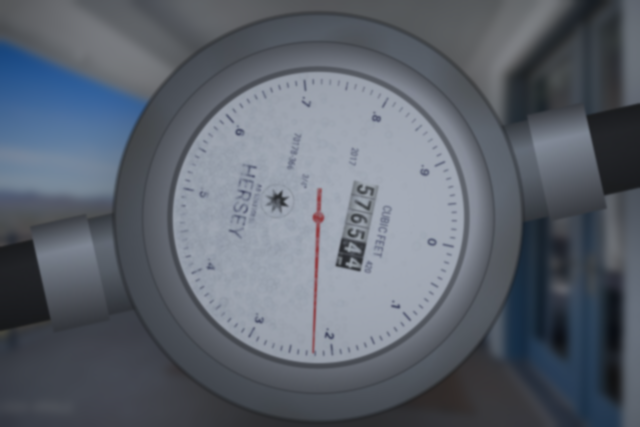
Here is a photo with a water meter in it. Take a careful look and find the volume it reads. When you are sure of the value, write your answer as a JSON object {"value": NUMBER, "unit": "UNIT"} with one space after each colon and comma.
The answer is {"value": 576544.22, "unit": "ft³"}
